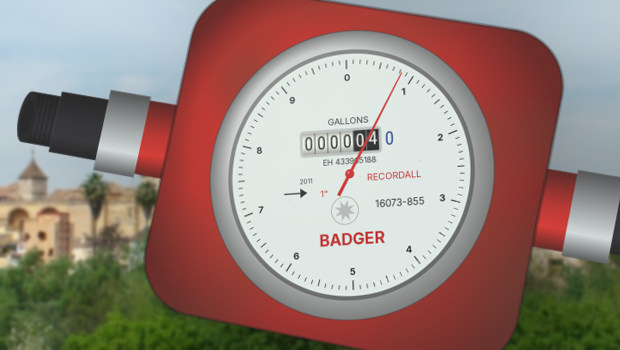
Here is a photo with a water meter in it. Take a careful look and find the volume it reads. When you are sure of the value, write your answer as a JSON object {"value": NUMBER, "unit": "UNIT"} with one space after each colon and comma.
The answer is {"value": 40.8, "unit": "gal"}
